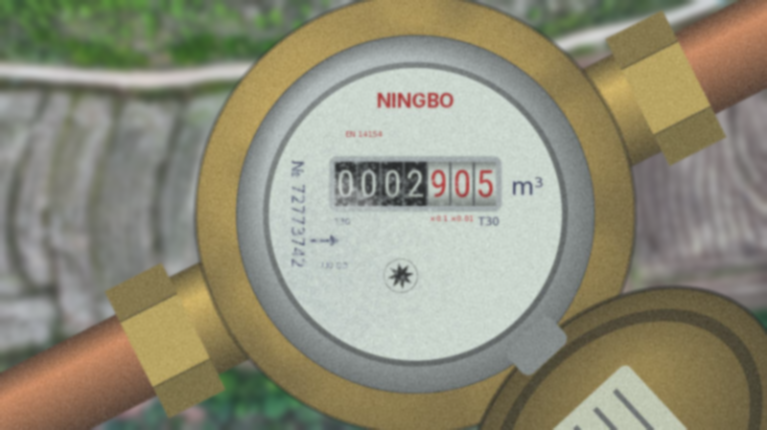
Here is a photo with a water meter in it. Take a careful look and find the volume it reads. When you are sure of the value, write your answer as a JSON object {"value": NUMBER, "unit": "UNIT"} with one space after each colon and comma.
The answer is {"value": 2.905, "unit": "m³"}
